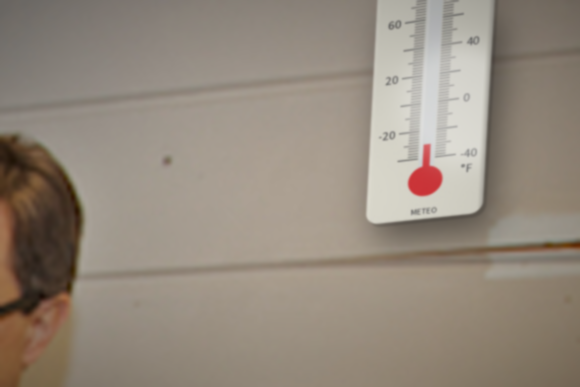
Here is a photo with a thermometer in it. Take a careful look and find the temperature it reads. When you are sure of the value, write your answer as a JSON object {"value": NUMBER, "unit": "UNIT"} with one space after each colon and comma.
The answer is {"value": -30, "unit": "°F"}
